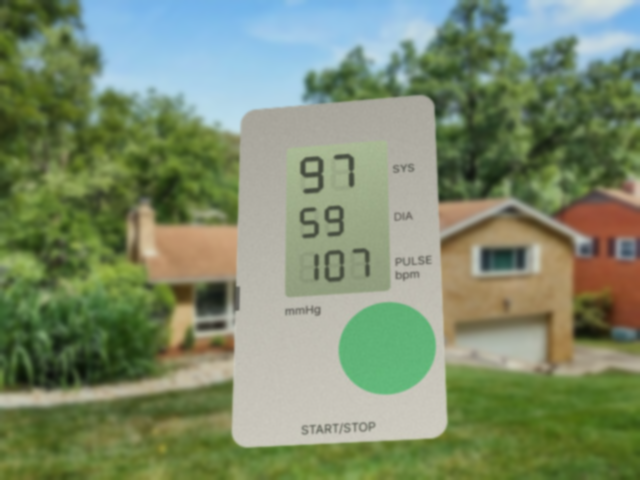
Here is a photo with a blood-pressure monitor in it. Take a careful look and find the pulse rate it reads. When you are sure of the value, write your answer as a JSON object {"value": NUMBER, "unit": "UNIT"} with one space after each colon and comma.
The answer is {"value": 107, "unit": "bpm"}
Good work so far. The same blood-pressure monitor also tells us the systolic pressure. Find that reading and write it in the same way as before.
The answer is {"value": 97, "unit": "mmHg"}
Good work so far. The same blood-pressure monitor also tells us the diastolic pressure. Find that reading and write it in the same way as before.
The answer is {"value": 59, "unit": "mmHg"}
